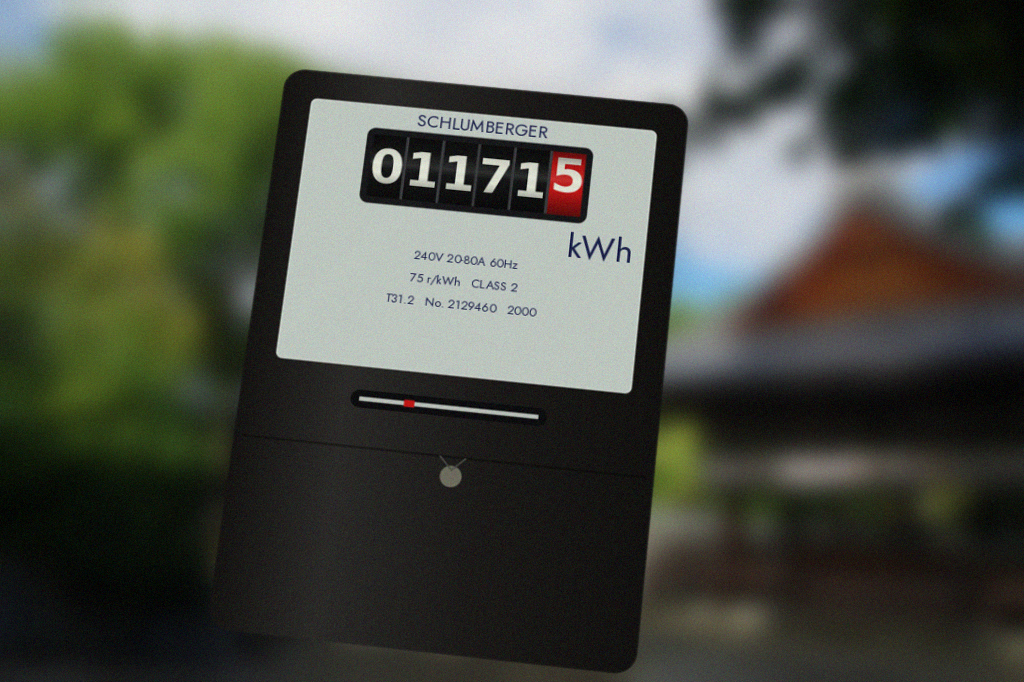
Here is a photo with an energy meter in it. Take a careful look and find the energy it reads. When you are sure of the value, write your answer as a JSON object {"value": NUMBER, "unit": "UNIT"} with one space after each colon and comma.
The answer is {"value": 1171.5, "unit": "kWh"}
